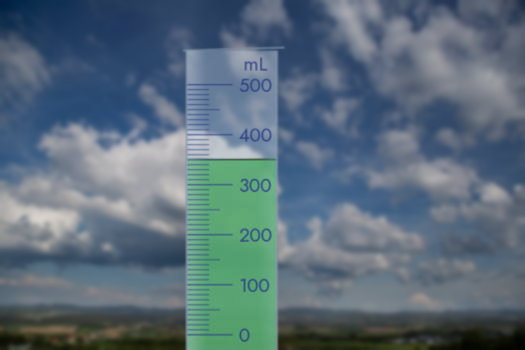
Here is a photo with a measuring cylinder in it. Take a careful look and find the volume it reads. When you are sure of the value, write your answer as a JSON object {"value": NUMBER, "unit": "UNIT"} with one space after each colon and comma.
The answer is {"value": 350, "unit": "mL"}
